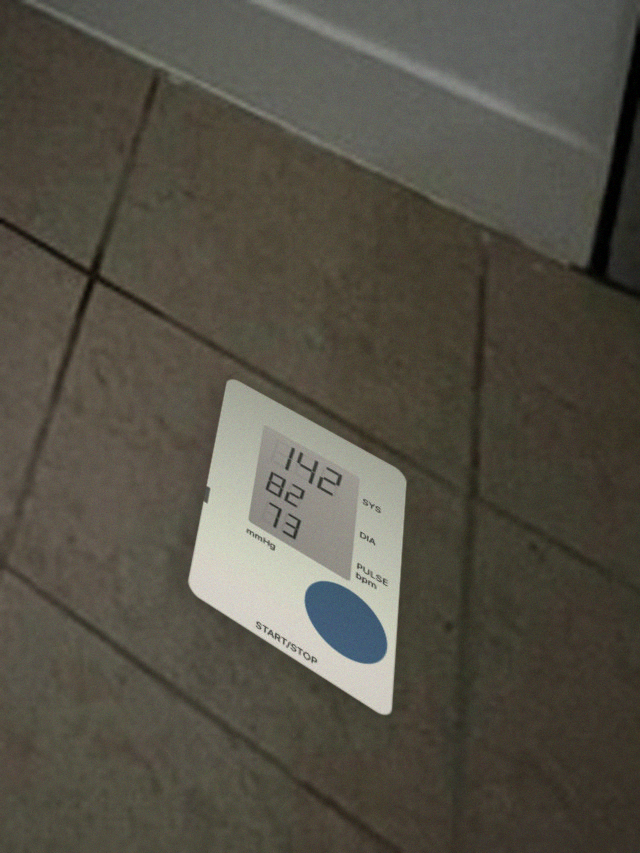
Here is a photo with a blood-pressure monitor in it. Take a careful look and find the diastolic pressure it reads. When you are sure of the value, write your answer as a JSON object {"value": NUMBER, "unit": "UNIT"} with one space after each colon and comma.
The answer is {"value": 82, "unit": "mmHg"}
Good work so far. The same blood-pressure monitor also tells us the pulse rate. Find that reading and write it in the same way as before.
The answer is {"value": 73, "unit": "bpm"}
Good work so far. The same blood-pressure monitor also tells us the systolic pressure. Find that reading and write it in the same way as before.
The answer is {"value": 142, "unit": "mmHg"}
